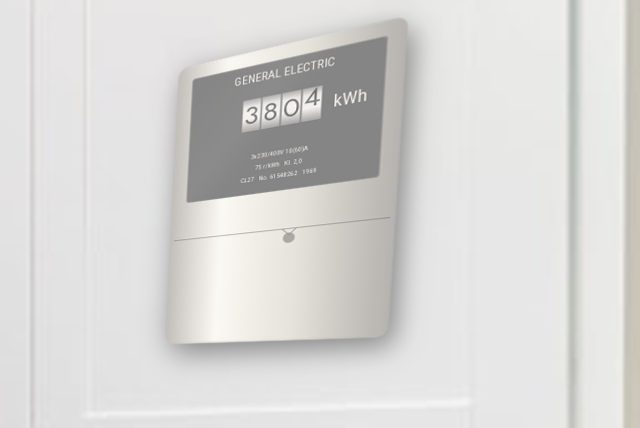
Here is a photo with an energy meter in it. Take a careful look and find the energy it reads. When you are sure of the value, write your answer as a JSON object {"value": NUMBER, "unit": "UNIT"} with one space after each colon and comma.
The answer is {"value": 3804, "unit": "kWh"}
